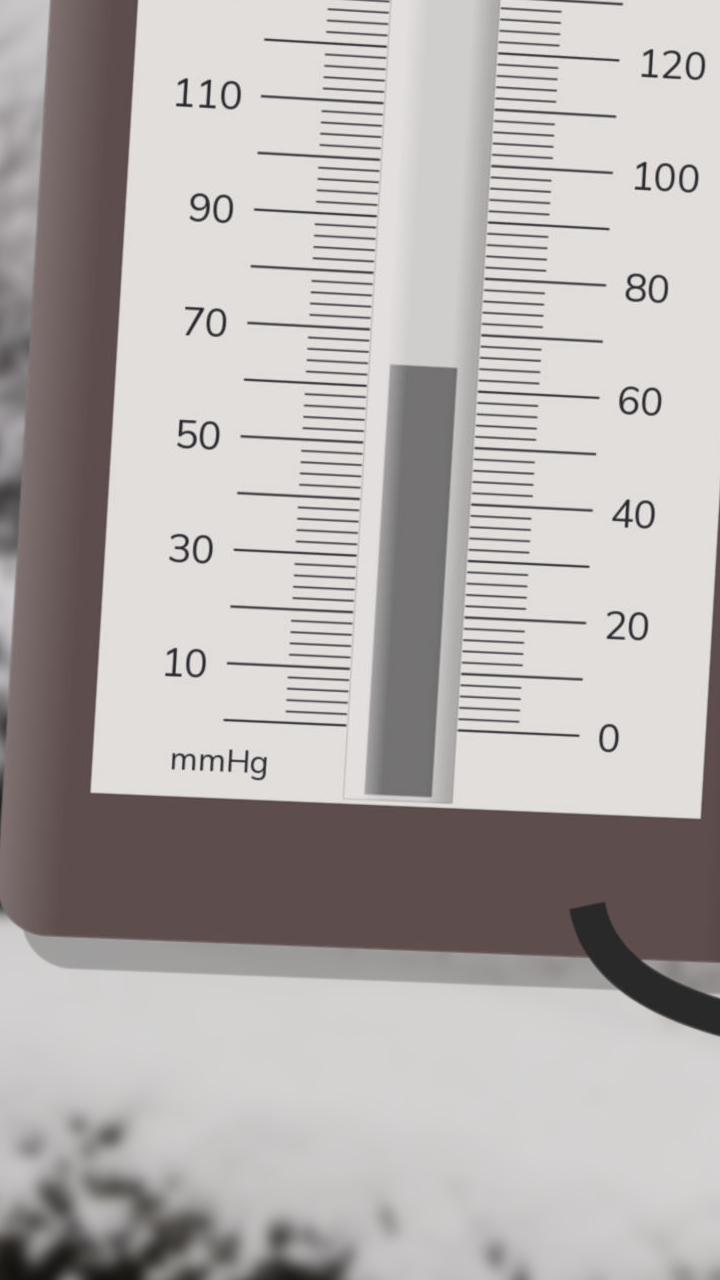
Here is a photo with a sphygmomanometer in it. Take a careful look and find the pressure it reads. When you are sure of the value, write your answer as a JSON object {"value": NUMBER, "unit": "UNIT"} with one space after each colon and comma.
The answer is {"value": 64, "unit": "mmHg"}
